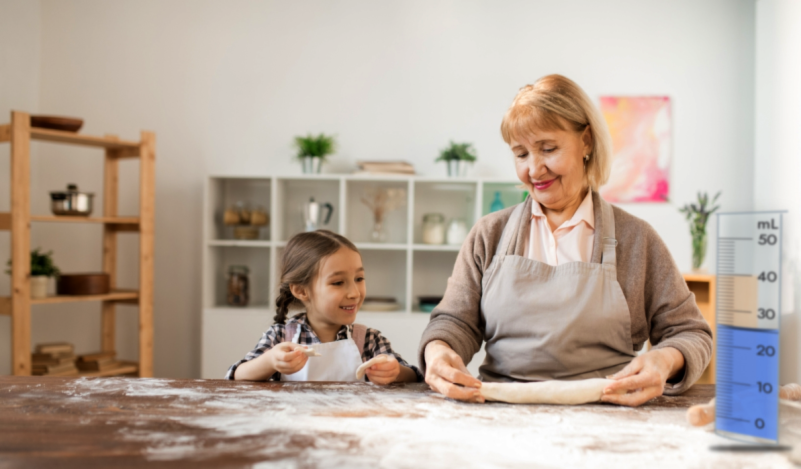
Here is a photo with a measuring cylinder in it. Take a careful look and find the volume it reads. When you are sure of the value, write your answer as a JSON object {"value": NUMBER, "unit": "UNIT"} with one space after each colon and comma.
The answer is {"value": 25, "unit": "mL"}
